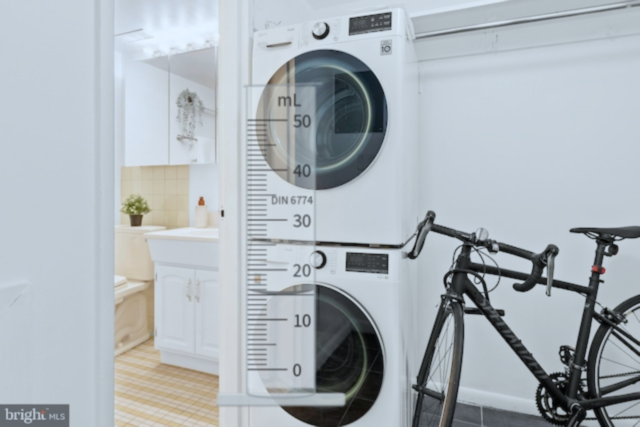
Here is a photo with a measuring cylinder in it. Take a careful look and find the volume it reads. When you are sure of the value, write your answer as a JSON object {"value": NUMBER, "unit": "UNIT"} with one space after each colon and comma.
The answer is {"value": 15, "unit": "mL"}
